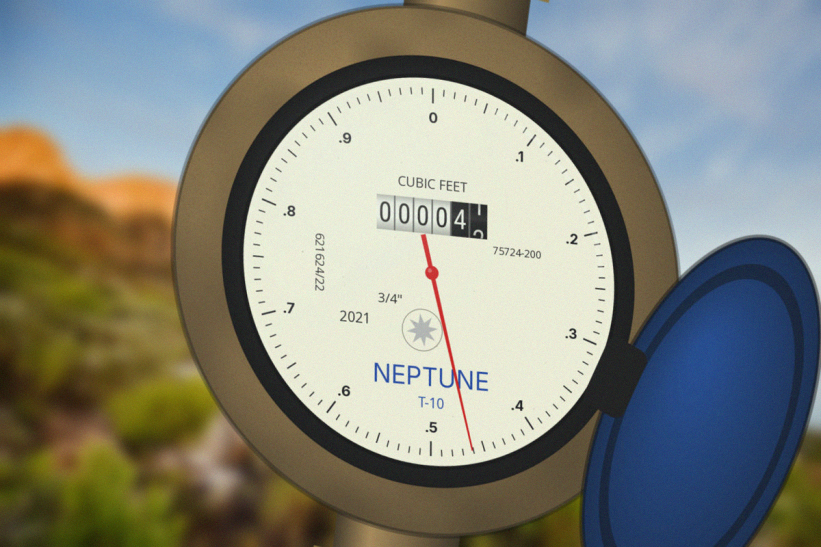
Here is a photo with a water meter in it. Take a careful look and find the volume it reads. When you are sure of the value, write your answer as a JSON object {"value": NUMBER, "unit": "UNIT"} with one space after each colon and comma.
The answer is {"value": 41.46, "unit": "ft³"}
